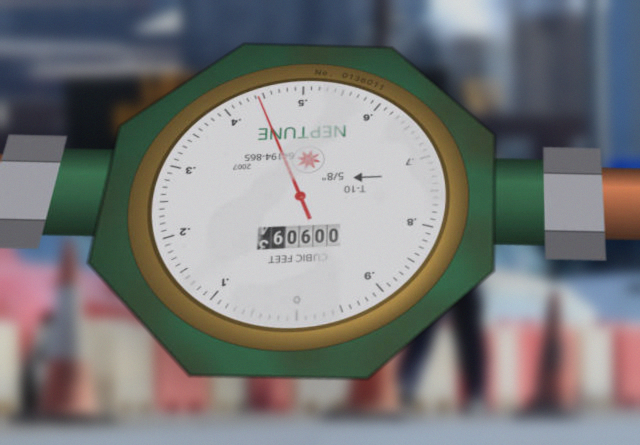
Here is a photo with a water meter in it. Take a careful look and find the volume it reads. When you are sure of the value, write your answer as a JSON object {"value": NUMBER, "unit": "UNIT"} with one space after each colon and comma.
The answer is {"value": 9093.44, "unit": "ft³"}
